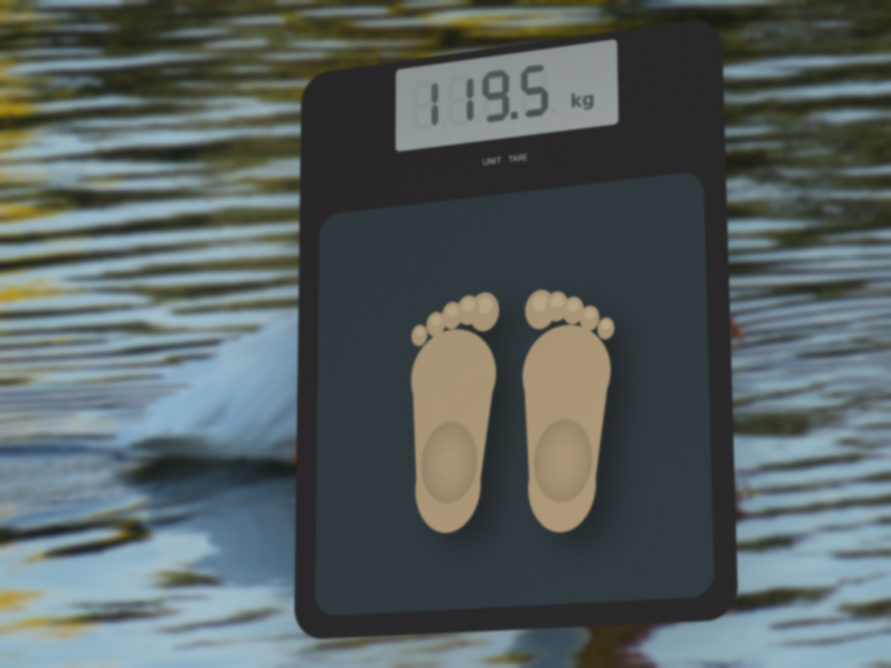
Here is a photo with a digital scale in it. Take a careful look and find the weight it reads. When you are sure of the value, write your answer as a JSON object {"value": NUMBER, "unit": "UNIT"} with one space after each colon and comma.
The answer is {"value": 119.5, "unit": "kg"}
